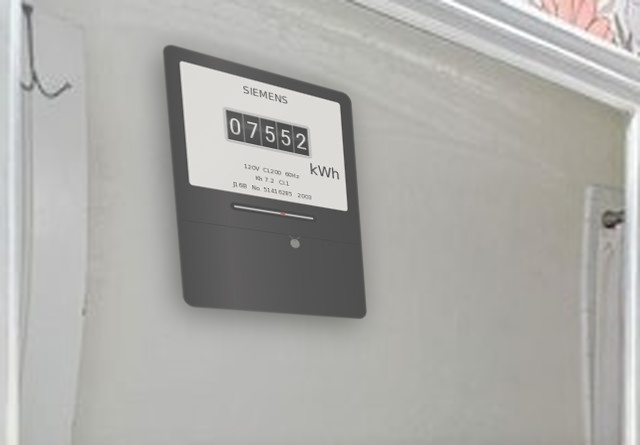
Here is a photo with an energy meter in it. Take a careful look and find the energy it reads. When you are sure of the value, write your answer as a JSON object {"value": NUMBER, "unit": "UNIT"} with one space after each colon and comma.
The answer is {"value": 7552, "unit": "kWh"}
